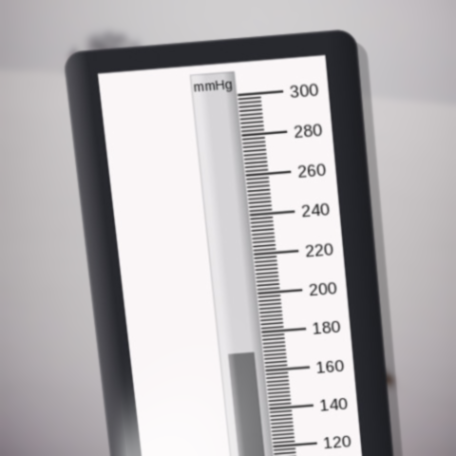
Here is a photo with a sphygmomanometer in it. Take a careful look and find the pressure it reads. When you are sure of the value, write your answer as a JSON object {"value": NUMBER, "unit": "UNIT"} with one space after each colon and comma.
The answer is {"value": 170, "unit": "mmHg"}
